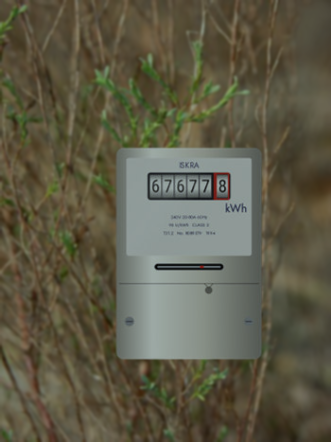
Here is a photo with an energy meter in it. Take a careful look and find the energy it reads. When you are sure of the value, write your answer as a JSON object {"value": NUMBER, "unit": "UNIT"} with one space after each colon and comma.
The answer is {"value": 67677.8, "unit": "kWh"}
